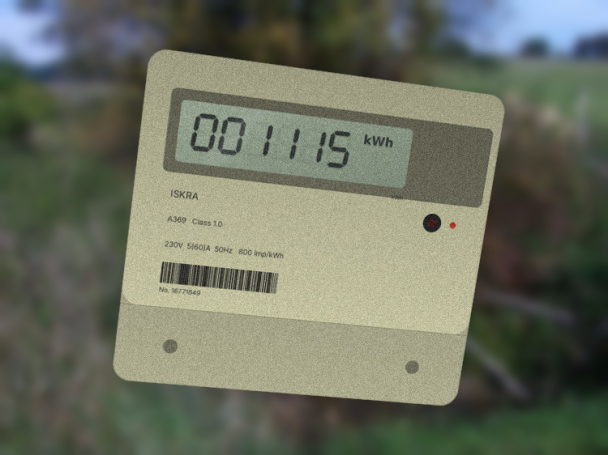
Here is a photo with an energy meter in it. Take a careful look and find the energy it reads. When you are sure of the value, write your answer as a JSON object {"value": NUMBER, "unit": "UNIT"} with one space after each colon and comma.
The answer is {"value": 1115, "unit": "kWh"}
